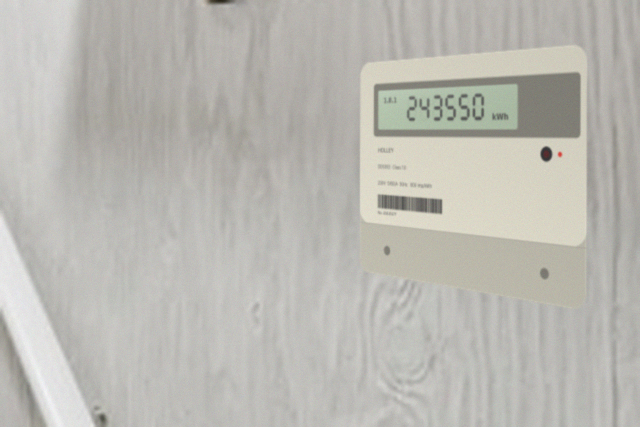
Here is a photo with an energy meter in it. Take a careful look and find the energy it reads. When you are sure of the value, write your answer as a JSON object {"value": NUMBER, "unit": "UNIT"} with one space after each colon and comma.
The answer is {"value": 243550, "unit": "kWh"}
